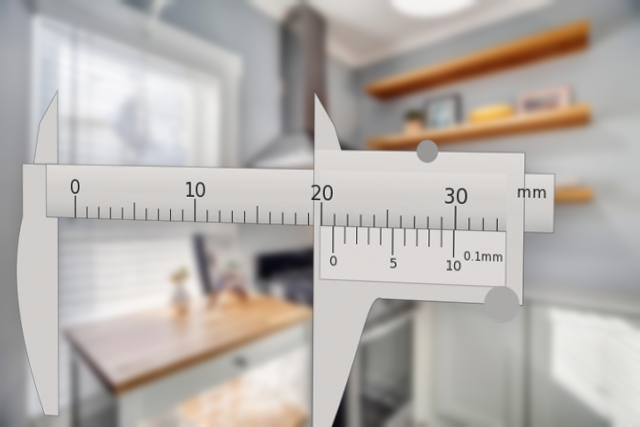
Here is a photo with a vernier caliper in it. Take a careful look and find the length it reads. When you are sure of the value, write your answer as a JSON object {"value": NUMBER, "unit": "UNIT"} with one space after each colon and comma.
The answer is {"value": 20.9, "unit": "mm"}
